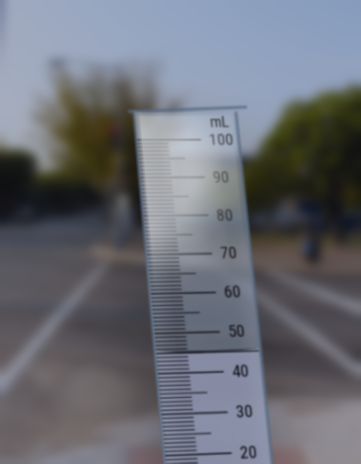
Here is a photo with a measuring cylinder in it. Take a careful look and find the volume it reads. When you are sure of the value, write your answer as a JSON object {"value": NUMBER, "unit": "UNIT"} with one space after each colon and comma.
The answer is {"value": 45, "unit": "mL"}
